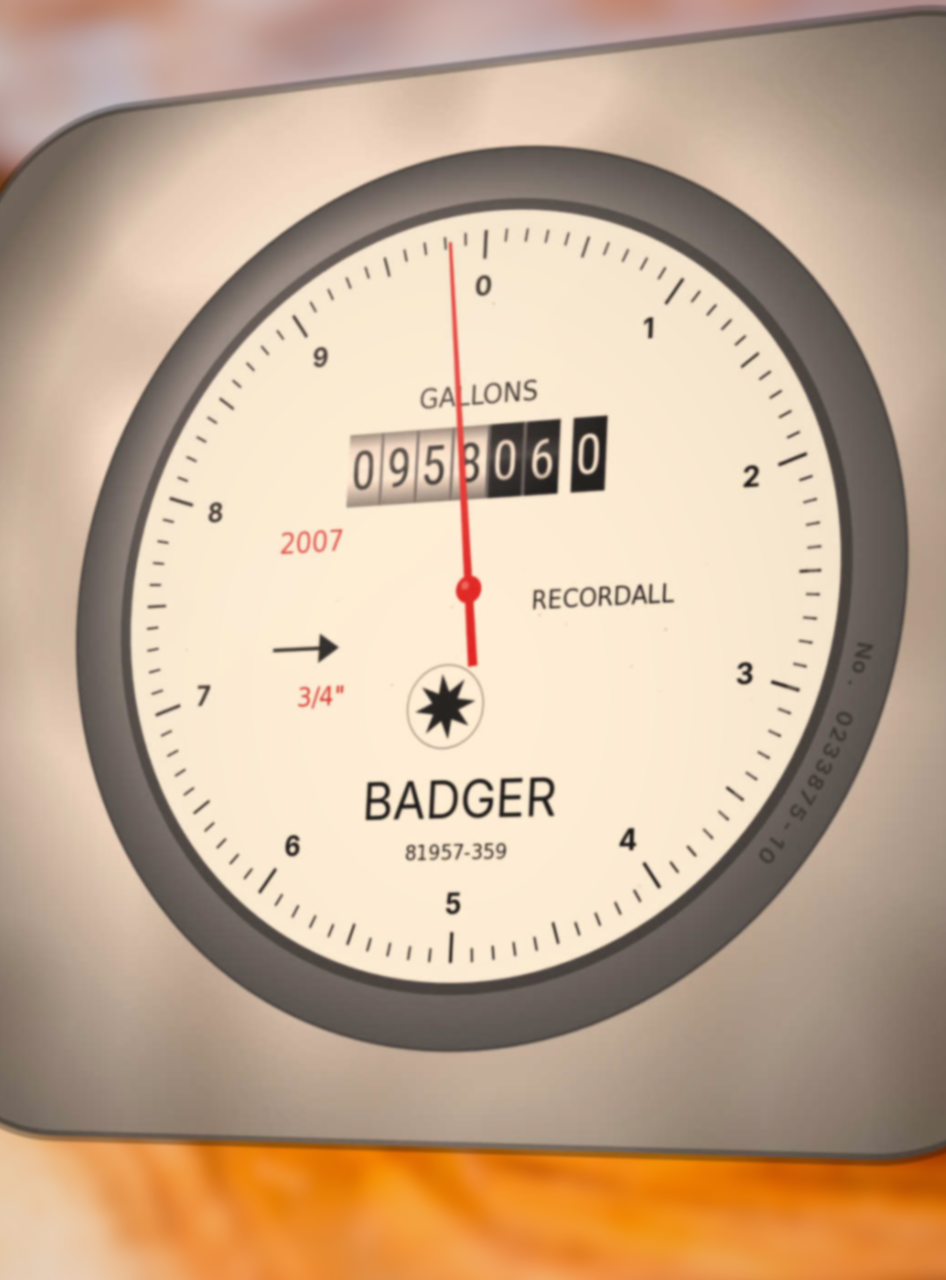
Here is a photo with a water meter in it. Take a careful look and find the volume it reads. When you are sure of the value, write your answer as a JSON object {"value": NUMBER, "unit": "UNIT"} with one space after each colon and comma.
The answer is {"value": 958059.8, "unit": "gal"}
